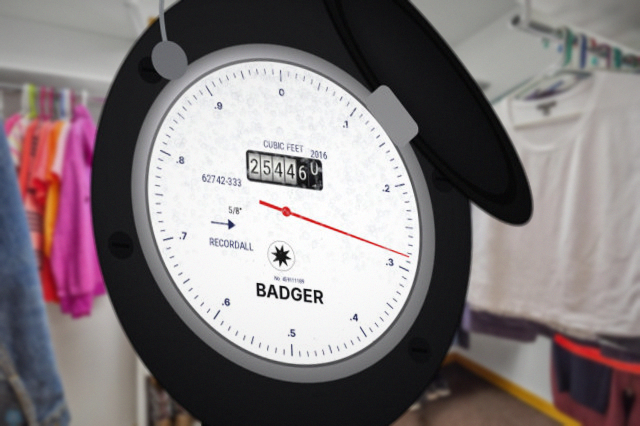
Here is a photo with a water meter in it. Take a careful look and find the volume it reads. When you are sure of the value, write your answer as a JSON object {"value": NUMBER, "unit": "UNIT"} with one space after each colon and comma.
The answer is {"value": 254460.28, "unit": "ft³"}
